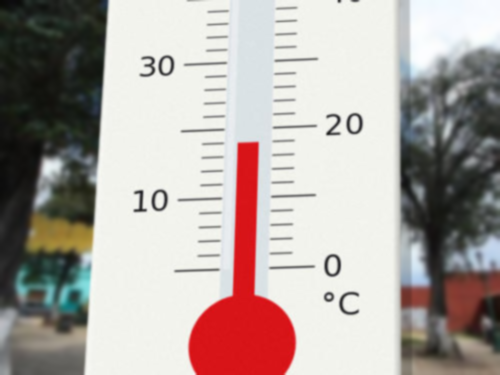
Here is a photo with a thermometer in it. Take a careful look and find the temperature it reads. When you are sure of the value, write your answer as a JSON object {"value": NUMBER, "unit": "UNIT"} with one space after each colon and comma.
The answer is {"value": 18, "unit": "°C"}
